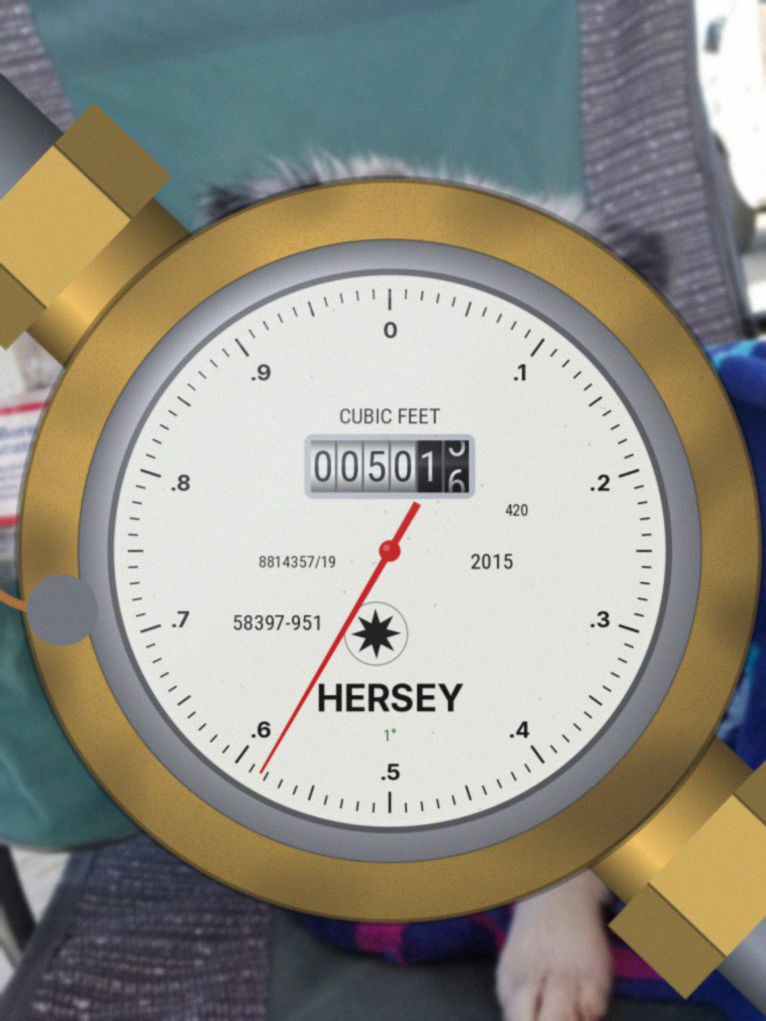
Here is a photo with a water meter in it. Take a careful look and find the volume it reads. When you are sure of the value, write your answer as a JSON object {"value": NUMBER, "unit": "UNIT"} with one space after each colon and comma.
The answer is {"value": 5015.58, "unit": "ft³"}
